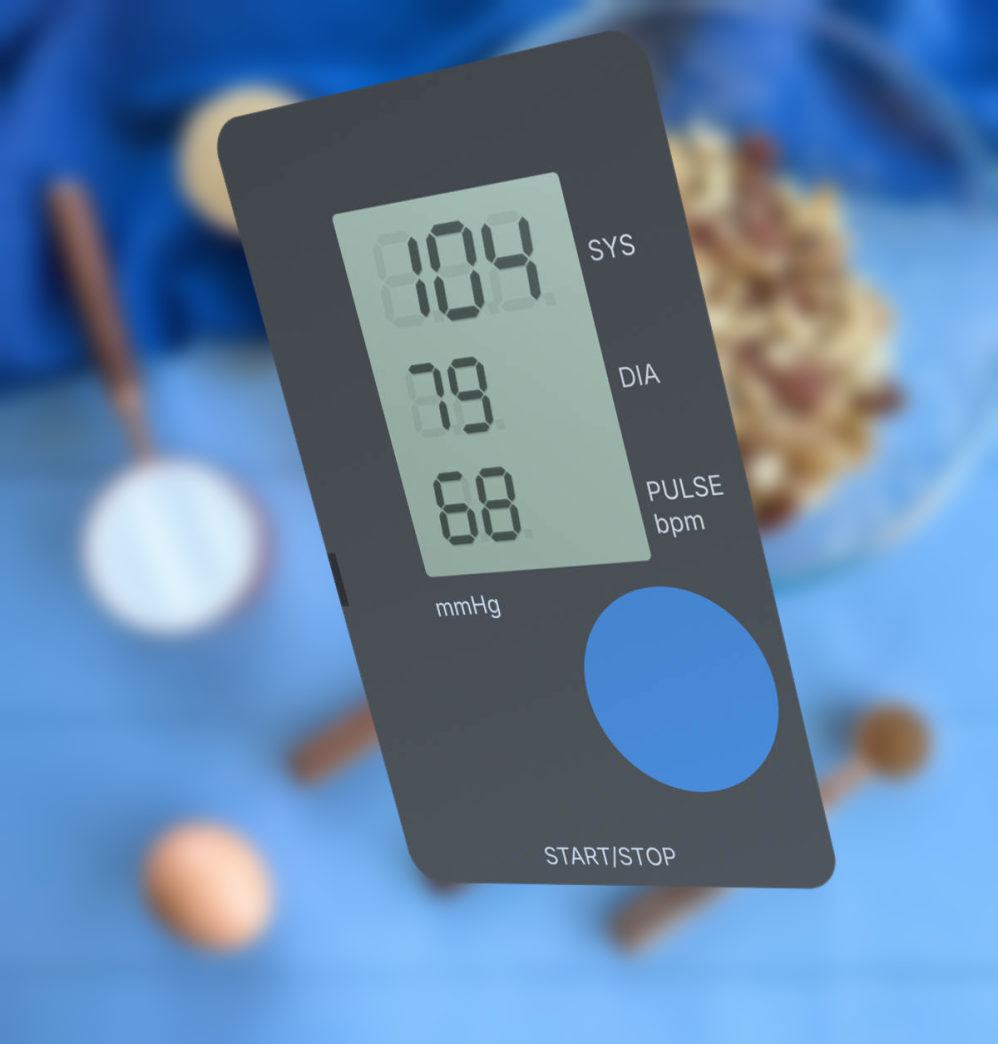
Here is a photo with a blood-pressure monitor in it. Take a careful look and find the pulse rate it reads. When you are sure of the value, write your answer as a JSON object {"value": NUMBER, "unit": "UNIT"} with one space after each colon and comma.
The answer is {"value": 68, "unit": "bpm"}
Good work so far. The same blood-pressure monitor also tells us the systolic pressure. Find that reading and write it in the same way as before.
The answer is {"value": 104, "unit": "mmHg"}
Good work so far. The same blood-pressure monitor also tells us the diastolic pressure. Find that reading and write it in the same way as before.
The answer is {"value": 79, "unit": "mmHg"}
